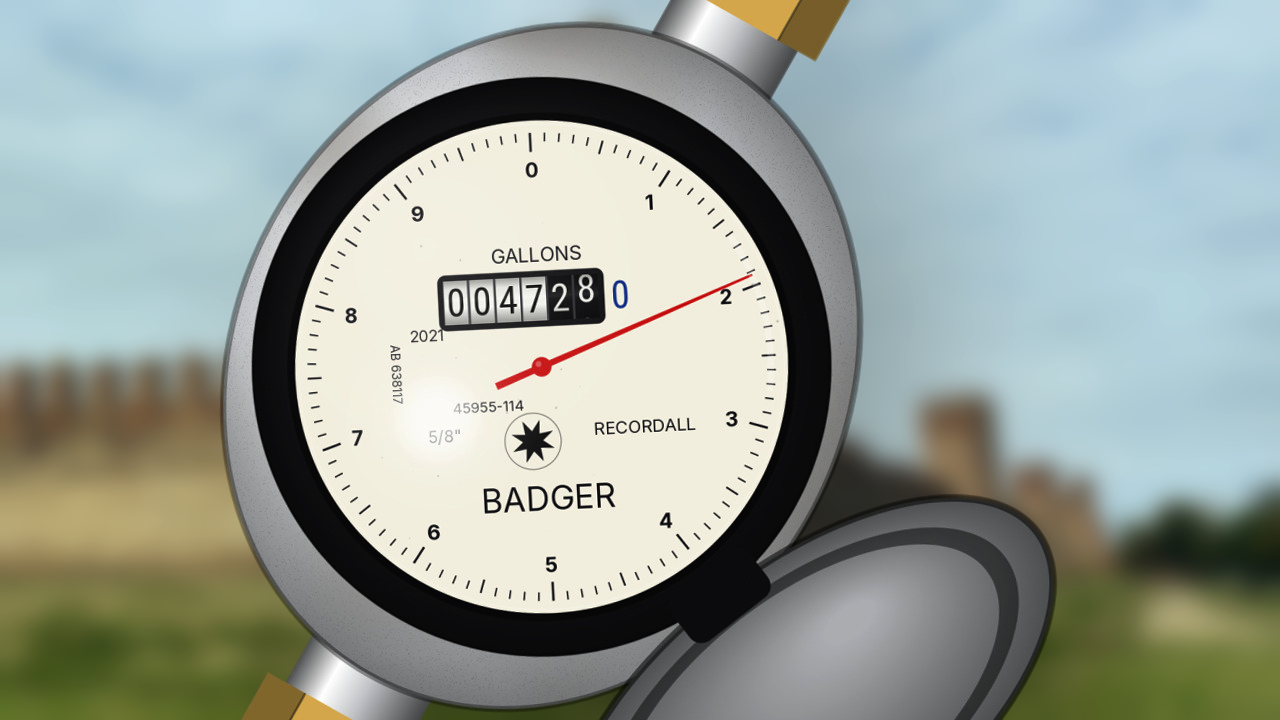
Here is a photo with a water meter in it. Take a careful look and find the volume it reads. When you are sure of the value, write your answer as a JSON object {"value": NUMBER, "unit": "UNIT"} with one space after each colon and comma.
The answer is {"value": 47281.9, "unit": "gal"}
